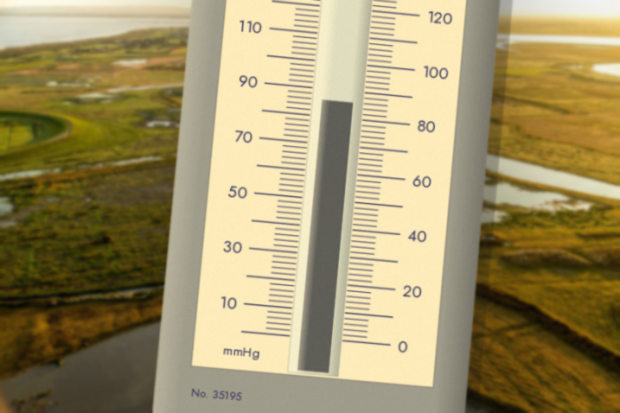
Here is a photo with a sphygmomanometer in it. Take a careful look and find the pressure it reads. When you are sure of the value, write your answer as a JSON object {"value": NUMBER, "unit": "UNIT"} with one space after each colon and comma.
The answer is {"value": 86, "unit": "mmHg"}
